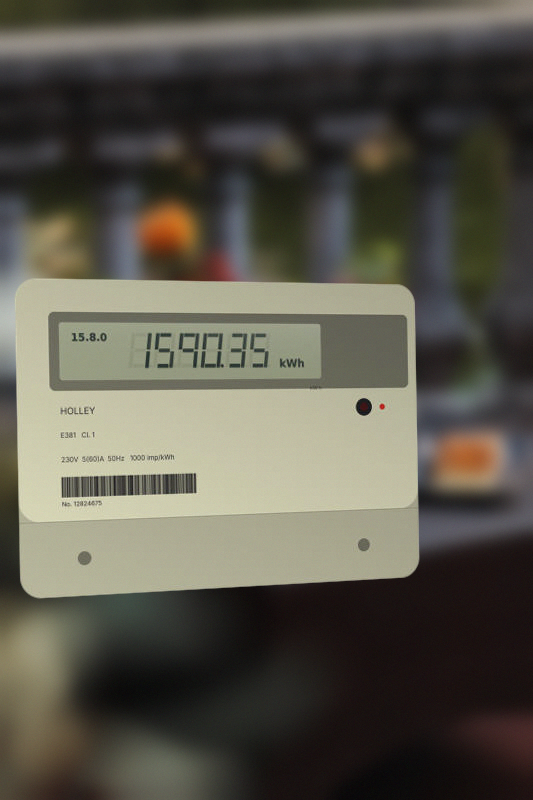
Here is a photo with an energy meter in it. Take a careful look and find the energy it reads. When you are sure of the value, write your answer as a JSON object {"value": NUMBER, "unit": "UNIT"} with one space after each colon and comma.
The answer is {"value": 1590.35, "unit": "kWh"}
